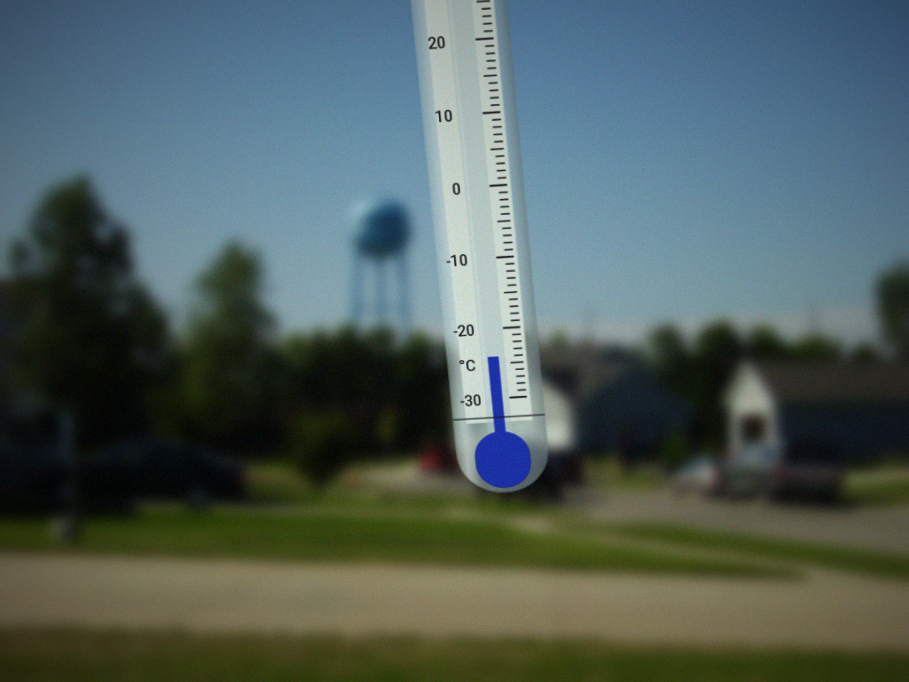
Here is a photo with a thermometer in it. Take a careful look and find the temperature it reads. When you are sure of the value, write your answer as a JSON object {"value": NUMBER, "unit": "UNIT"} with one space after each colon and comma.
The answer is {"value": -24, "unit": "°C"}
